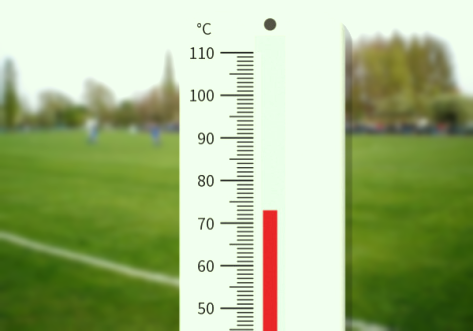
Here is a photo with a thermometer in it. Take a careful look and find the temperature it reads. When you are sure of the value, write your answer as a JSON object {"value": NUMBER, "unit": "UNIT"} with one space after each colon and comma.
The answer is {"value": 73, "unit": "°C"}
